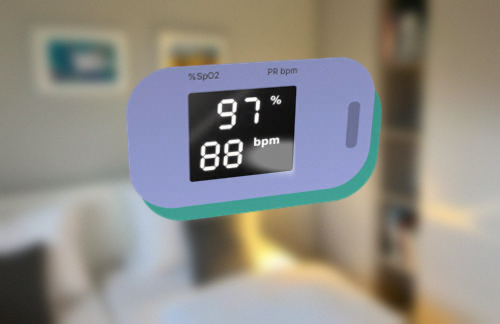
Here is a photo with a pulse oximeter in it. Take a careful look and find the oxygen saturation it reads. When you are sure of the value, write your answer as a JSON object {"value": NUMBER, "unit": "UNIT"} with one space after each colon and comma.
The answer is {"value": 97, "unit": "%"}
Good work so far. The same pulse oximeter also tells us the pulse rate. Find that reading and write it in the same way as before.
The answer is {"value": 88, "unit": "bpm"}
